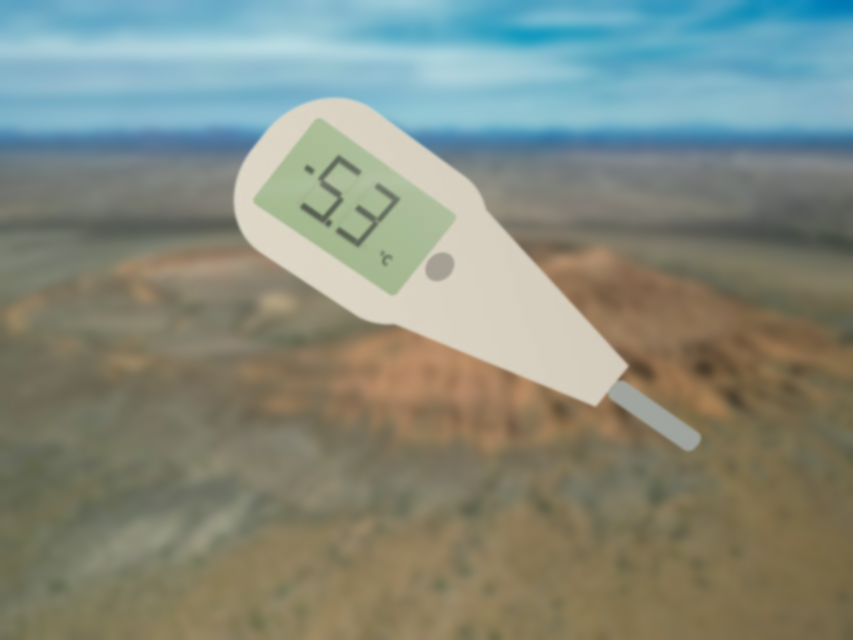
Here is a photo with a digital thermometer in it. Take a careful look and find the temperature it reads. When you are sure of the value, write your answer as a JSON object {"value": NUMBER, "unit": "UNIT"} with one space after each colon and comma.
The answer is {"value": -5.3, "unit": "°C"}
